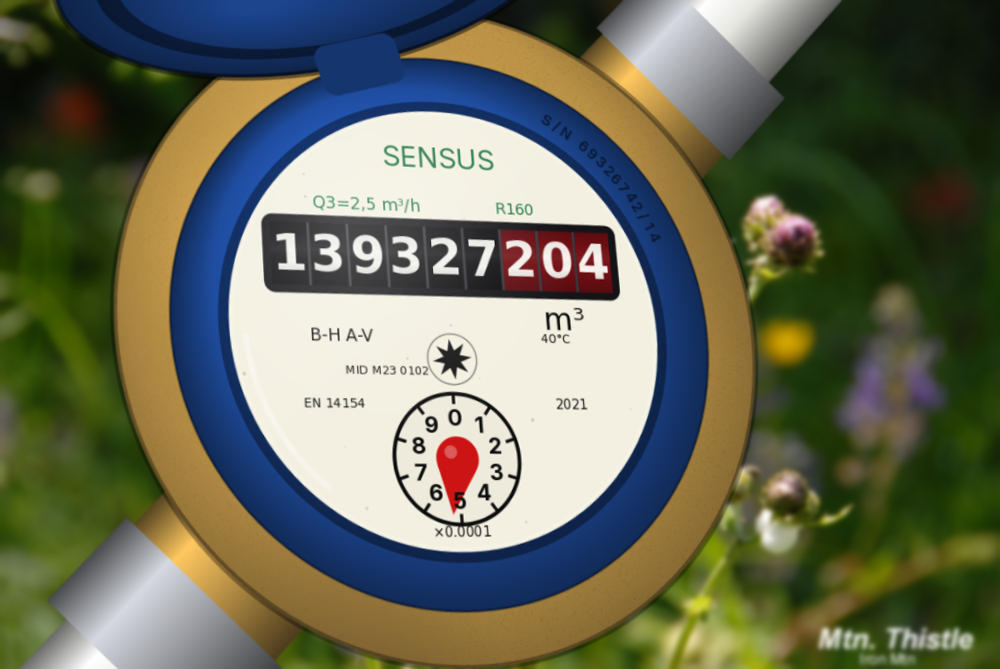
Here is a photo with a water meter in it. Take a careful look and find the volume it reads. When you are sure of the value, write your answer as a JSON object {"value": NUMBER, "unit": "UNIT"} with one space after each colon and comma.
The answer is {"value": 139327.2045, "unit": "m³"}
